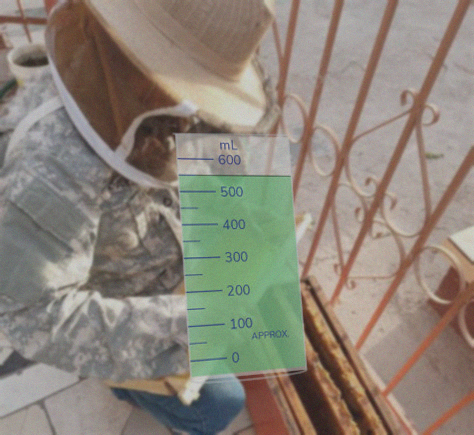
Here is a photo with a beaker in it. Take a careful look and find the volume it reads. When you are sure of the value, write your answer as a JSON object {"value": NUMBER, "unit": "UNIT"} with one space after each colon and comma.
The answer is {"value": 550, "unit": "mL"}
